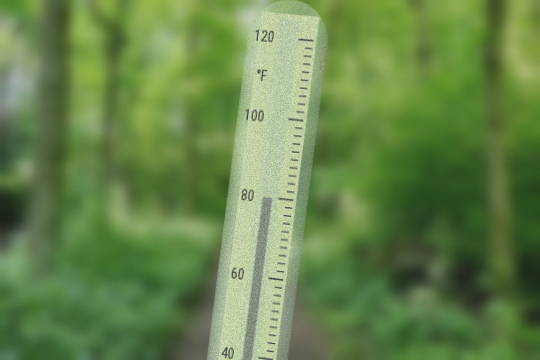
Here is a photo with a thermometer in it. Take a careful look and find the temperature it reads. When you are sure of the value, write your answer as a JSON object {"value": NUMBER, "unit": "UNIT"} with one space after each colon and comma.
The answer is {"value": 80, "unit": "°F"}
